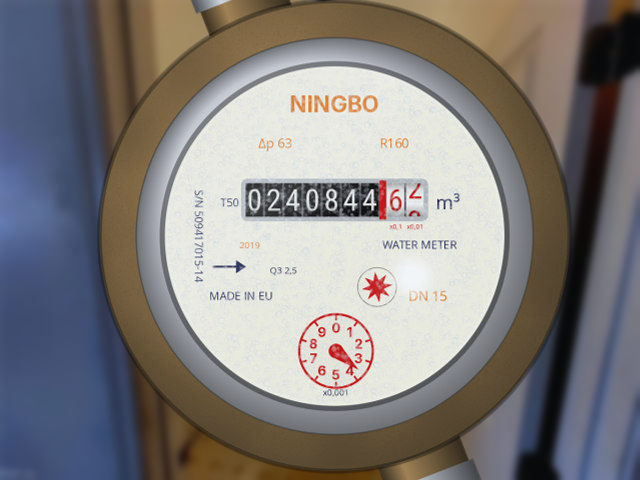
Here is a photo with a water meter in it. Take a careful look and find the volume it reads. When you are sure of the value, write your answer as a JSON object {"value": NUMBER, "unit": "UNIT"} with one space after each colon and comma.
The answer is {"value": 240844.623, "unit": "m³"}
